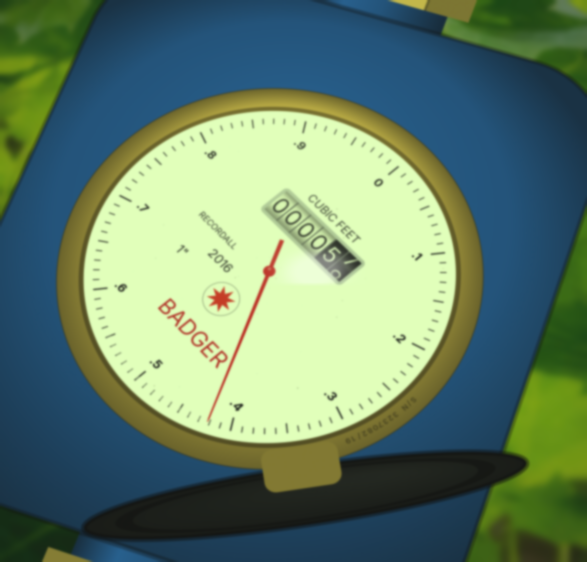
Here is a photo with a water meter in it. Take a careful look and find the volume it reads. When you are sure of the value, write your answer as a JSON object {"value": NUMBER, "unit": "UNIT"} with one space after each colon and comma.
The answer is {"value": 57.42, "unit": "ft³"}
